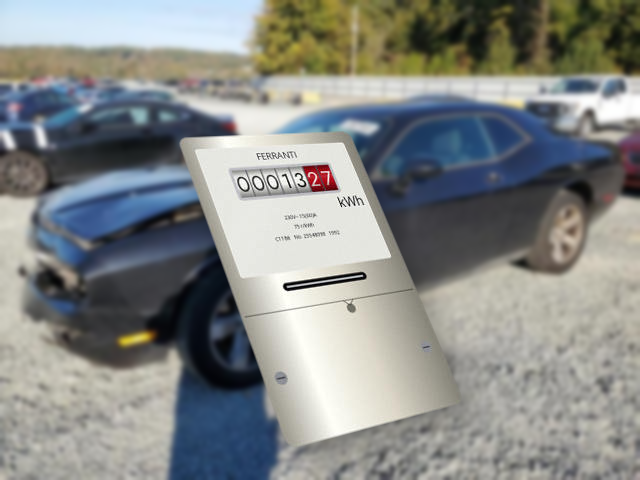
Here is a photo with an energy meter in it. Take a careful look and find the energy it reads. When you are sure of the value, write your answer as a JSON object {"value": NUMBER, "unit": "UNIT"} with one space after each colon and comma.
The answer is {"value": 13.27, "unit": "kWh"}
